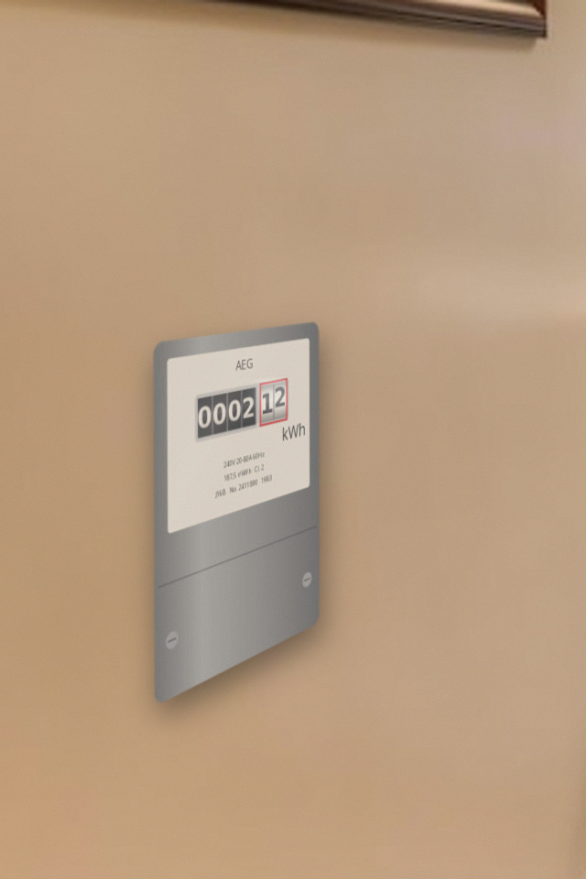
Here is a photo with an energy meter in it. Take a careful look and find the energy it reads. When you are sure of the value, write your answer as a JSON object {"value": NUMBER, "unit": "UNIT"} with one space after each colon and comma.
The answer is {"value": 2.12, "unit": "kWh"}
